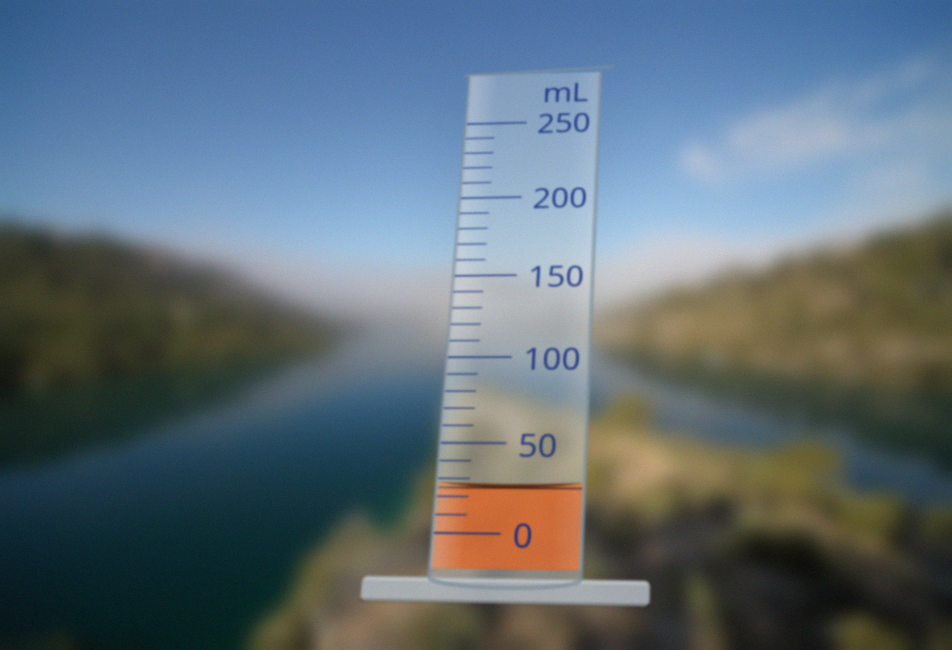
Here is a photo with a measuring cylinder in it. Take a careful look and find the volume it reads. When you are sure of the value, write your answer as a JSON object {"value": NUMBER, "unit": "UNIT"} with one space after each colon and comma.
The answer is {"value": 25, "unit": "mL"}
